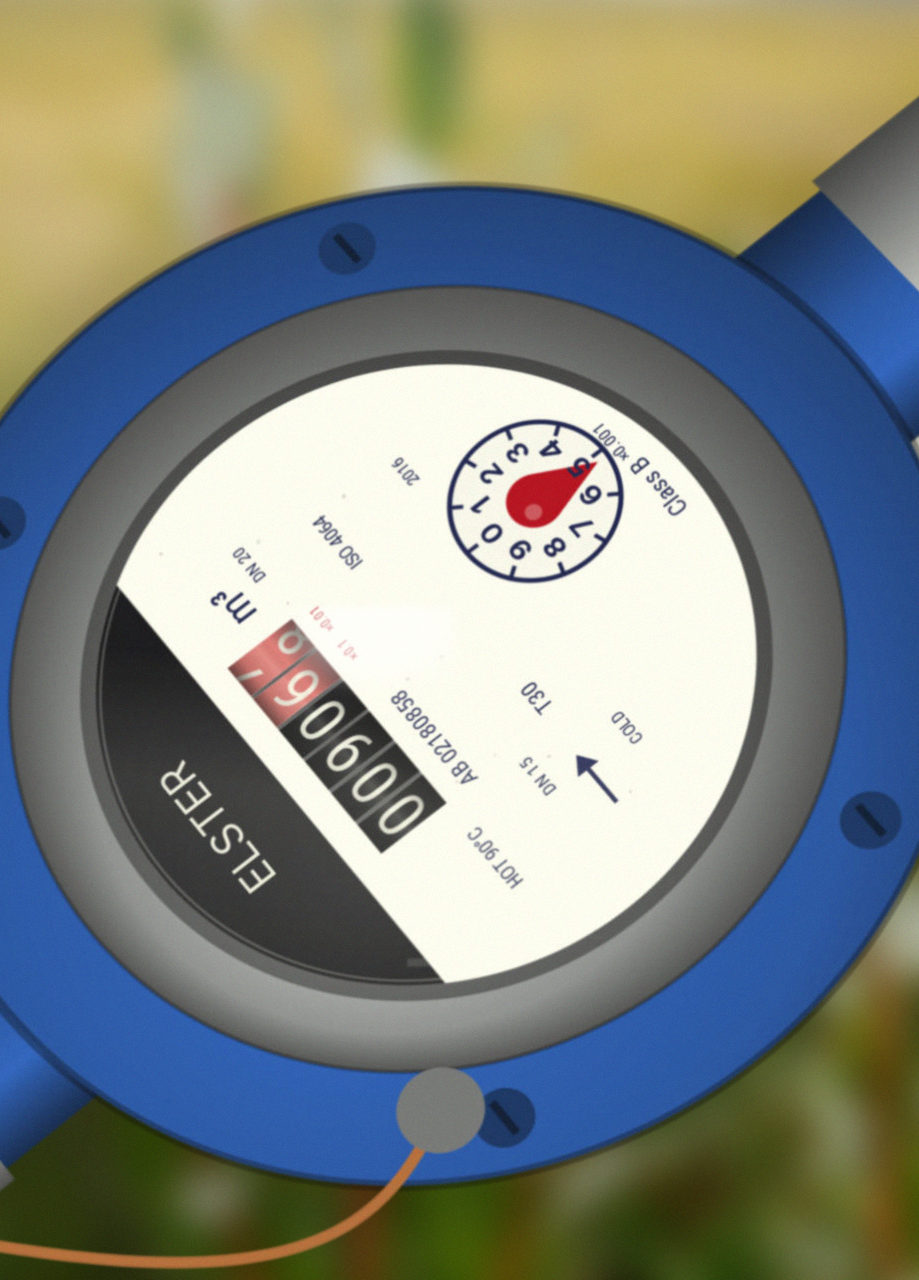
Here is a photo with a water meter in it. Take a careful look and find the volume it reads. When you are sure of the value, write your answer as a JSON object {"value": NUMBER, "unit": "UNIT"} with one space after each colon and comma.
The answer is {"value": 90.675, "unit": "m³"}
